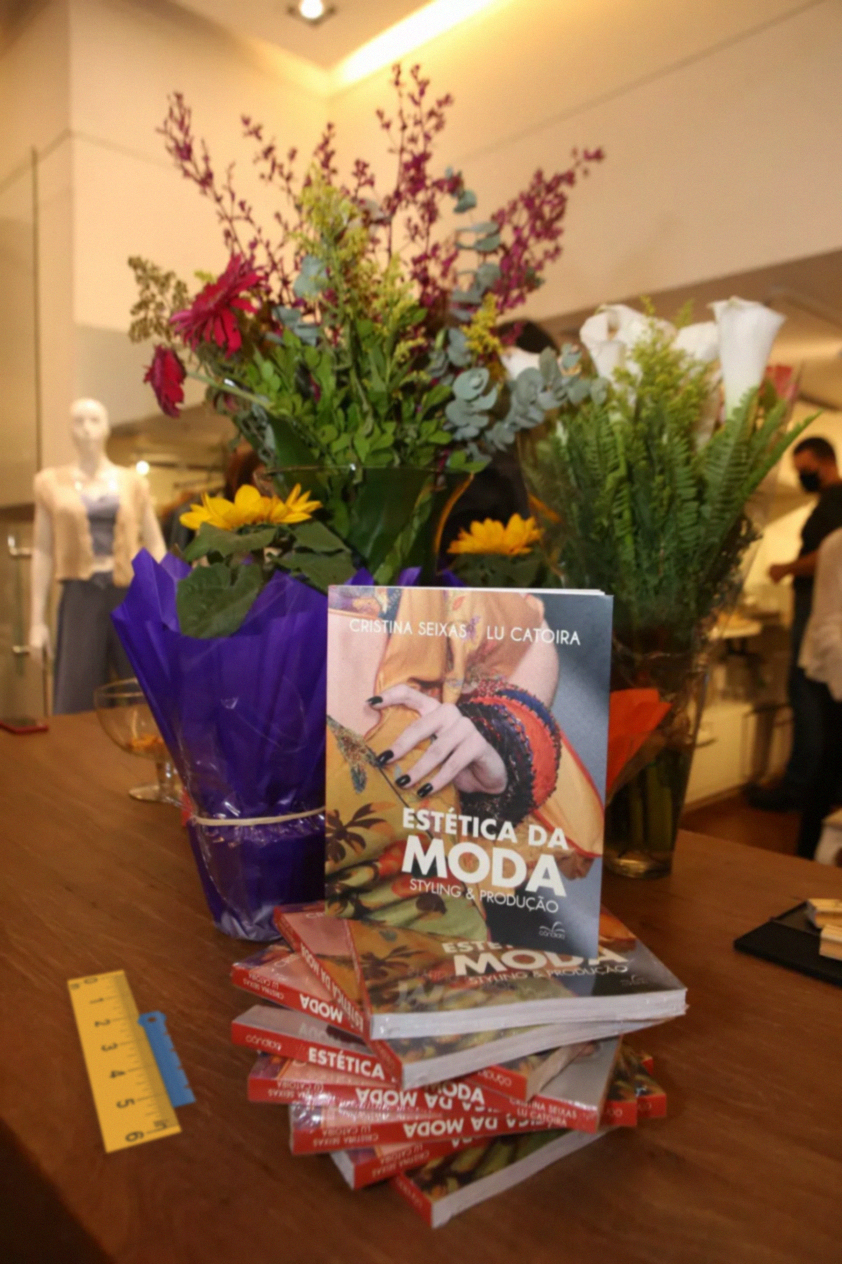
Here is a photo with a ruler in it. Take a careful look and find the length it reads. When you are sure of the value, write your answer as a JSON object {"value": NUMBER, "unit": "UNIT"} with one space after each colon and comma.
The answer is {"value": 3.5, "unit": "in"}
